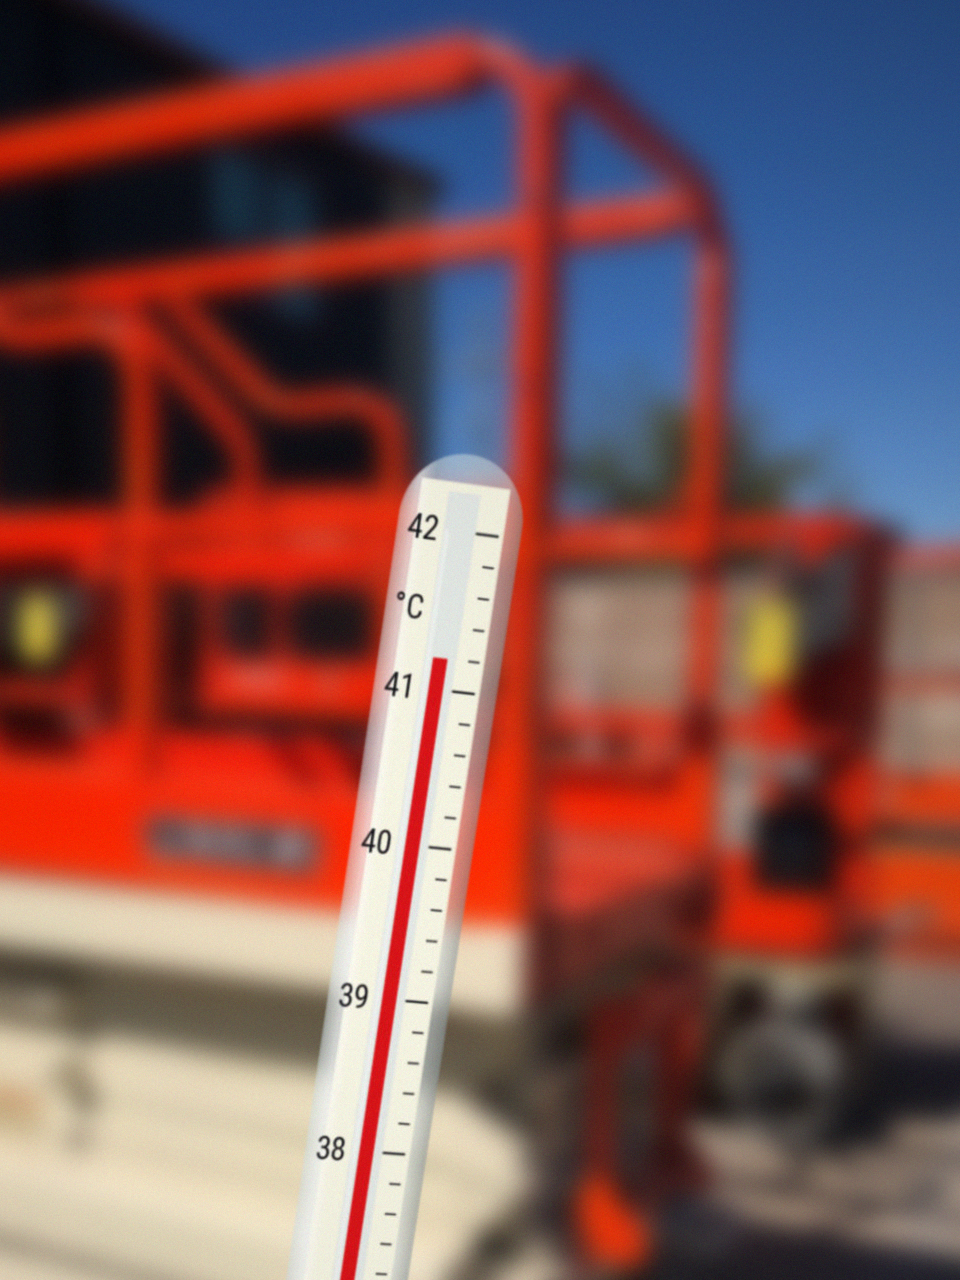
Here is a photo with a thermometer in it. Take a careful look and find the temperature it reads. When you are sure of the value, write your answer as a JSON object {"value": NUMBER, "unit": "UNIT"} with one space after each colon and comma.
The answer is {"value": 41.2, "unit": "°C"}
